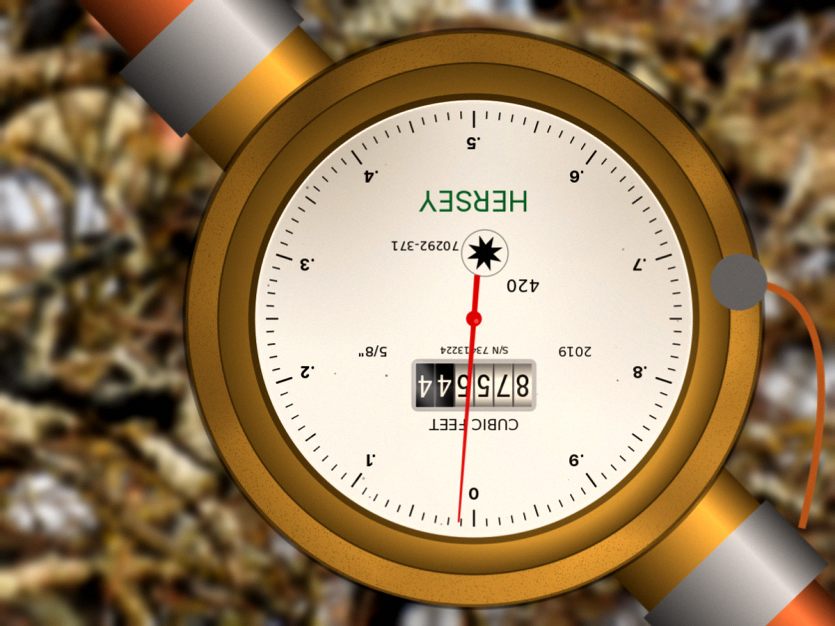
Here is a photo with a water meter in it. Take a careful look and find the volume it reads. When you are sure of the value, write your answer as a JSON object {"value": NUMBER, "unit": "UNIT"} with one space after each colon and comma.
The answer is {"value": 875544.01, "unit": "ft³"}
